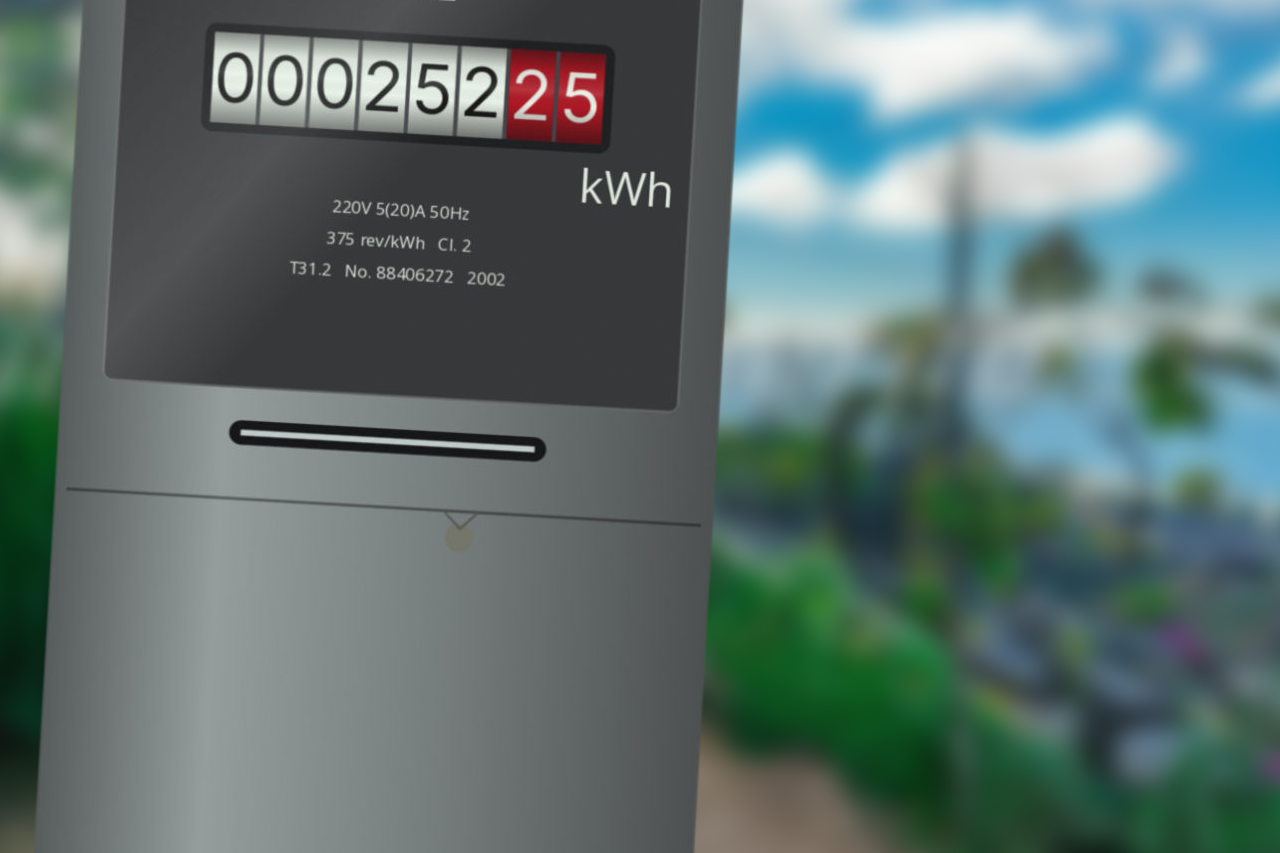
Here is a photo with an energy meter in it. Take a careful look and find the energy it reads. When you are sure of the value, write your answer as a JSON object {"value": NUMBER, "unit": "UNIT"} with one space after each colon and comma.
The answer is {"value": 252.25, "unit": "kWh"}
